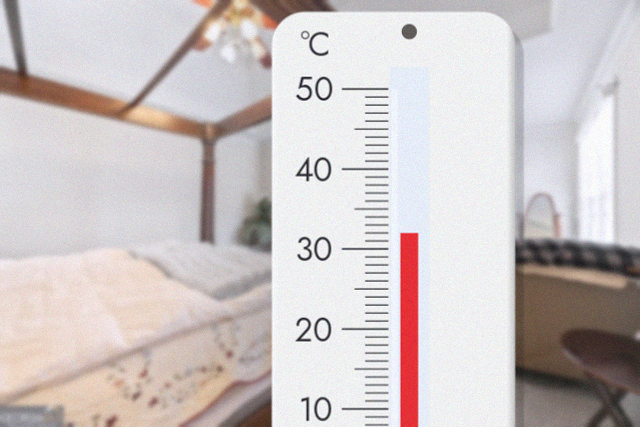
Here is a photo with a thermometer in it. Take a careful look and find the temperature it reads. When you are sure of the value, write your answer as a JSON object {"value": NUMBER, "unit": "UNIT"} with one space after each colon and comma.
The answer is {"value": 32, "unit": "°C"}
